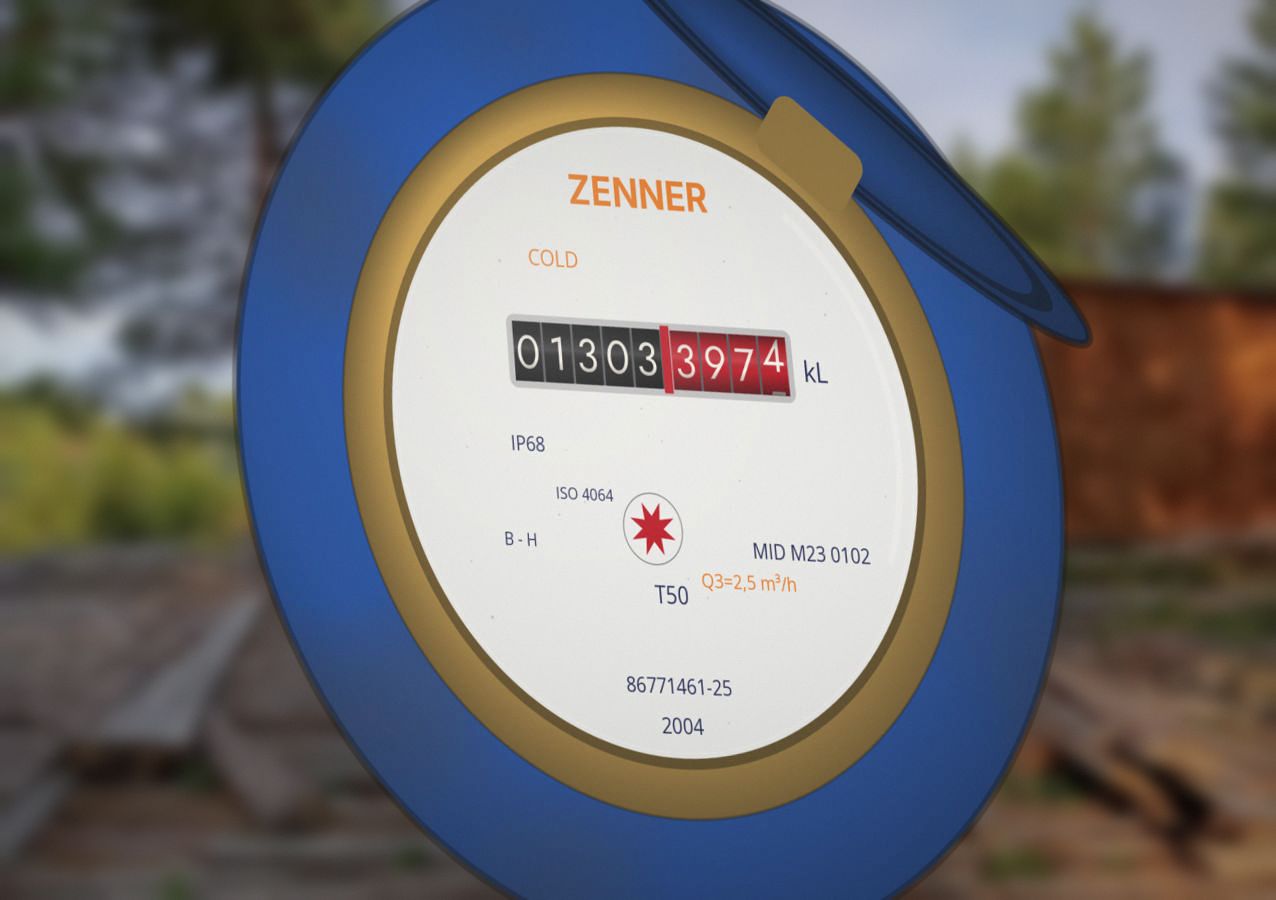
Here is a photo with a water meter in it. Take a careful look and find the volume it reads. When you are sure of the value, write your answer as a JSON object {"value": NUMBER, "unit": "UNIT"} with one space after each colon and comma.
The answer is {"value": 1303.3974, "unit": "kL"}
